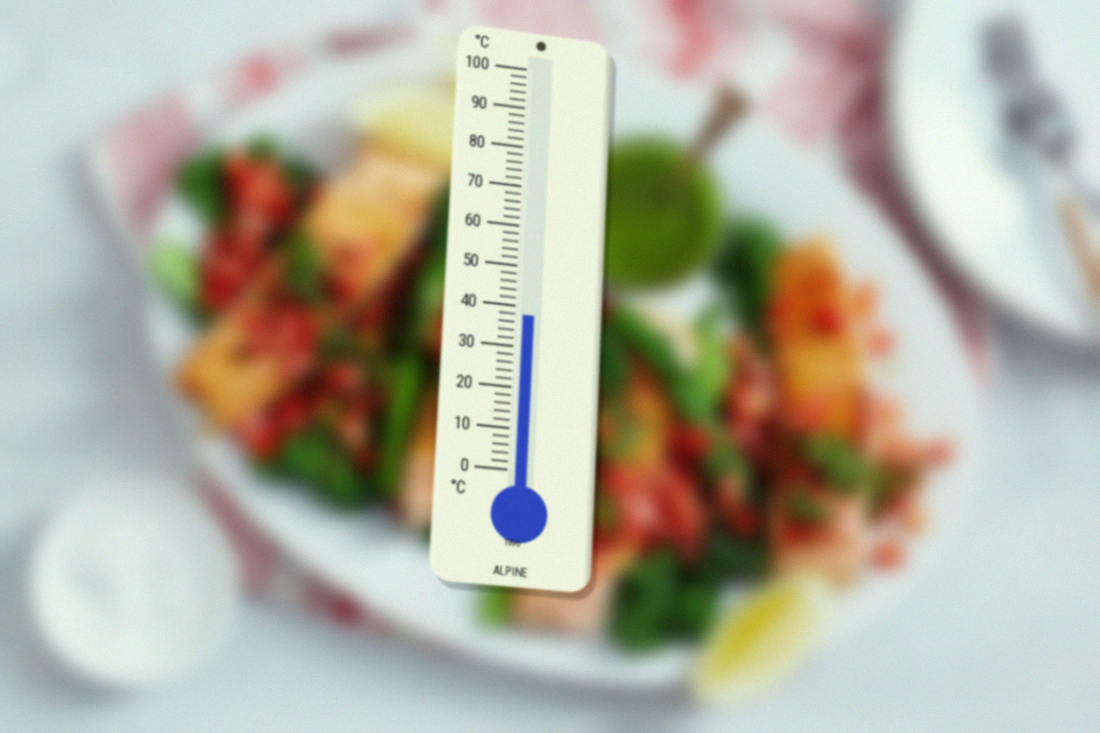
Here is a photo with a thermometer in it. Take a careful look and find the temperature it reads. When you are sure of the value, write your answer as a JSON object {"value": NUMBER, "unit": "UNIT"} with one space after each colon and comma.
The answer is {"value": 38, "unit": "°C"}
